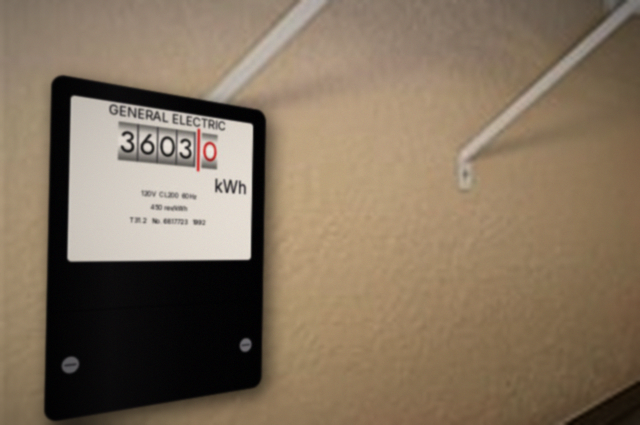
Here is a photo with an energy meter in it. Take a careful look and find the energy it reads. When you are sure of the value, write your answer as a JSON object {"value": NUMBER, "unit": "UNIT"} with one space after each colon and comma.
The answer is {"value": 3603.0, "unit": "kWh"}
